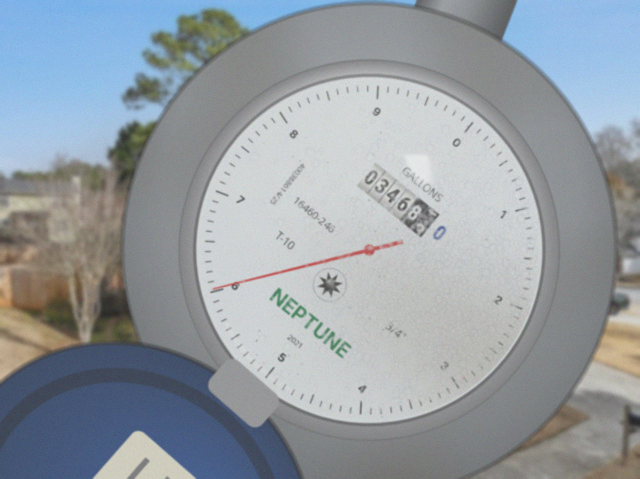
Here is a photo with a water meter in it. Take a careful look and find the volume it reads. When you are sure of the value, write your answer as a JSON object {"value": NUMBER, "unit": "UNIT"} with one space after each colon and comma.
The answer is {"value": 346826.0, "unit": "gal"}
